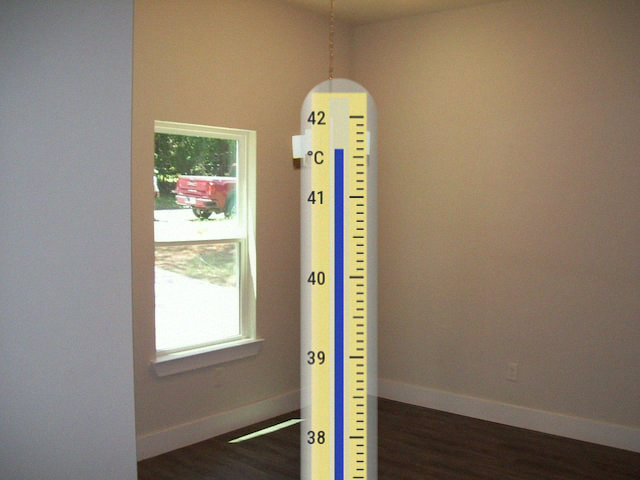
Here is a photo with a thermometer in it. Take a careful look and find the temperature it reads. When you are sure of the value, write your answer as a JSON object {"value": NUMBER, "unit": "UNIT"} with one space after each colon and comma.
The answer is {"value": 41.6, "unit": "°C"}
